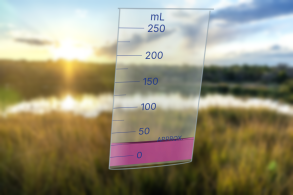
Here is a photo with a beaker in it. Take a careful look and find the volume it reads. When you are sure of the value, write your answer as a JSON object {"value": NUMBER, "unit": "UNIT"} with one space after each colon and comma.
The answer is {"value": 25, "unit": "mL"}
